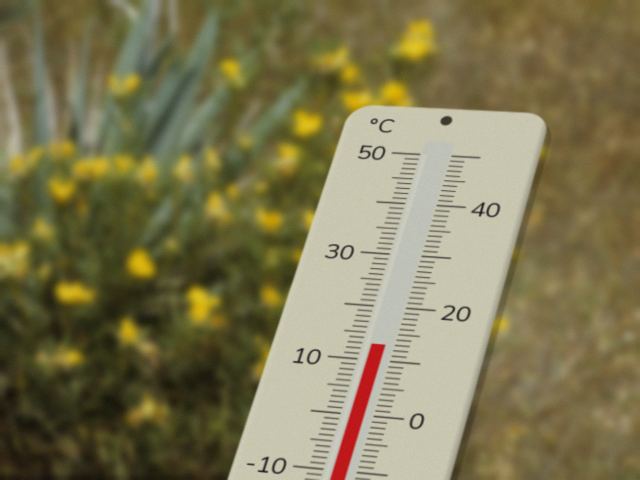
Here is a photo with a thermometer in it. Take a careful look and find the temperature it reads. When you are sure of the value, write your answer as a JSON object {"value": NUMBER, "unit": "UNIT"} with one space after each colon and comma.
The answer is {"value": 13, "unit": "°C"}
